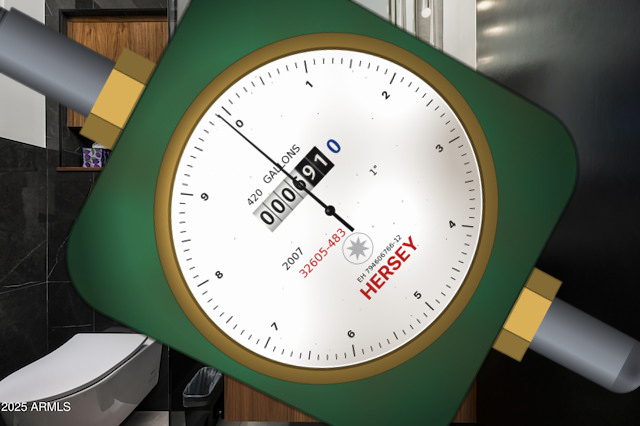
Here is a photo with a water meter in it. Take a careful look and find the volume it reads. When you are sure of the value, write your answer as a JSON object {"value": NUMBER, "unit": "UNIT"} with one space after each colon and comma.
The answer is {"value": 6909.9, "unit": "gal"}
